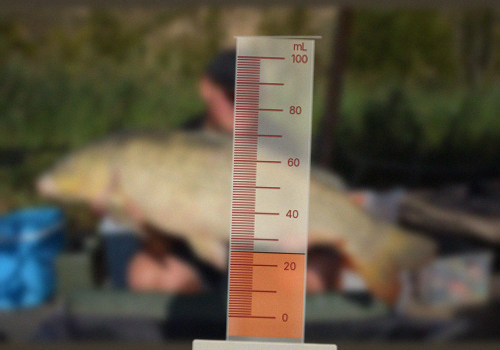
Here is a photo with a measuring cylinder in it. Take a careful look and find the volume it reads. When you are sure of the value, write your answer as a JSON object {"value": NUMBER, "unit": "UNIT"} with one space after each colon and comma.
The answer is {"value": 25, "unit": "mL"}
